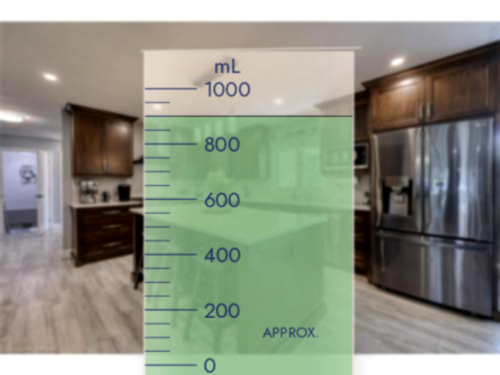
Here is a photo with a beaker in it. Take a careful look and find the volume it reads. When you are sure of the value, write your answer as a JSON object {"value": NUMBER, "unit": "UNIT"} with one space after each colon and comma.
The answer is {"value": 900, "unit": "mL"}
